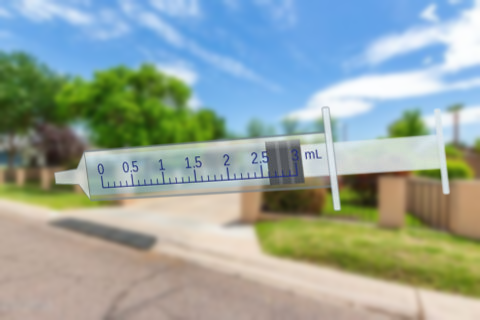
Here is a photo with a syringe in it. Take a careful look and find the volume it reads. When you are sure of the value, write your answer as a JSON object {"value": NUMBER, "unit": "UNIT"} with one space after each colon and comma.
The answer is {"value": 2.6, "unit": "mL"}
